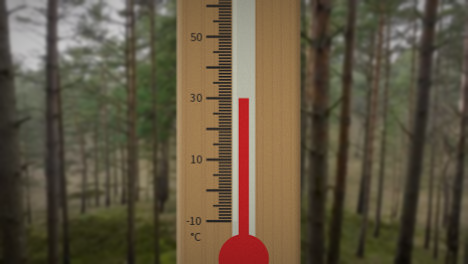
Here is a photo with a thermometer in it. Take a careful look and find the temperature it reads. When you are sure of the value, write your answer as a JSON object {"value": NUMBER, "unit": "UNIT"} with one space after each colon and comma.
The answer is {"value": 30, "unit": "°C"}
